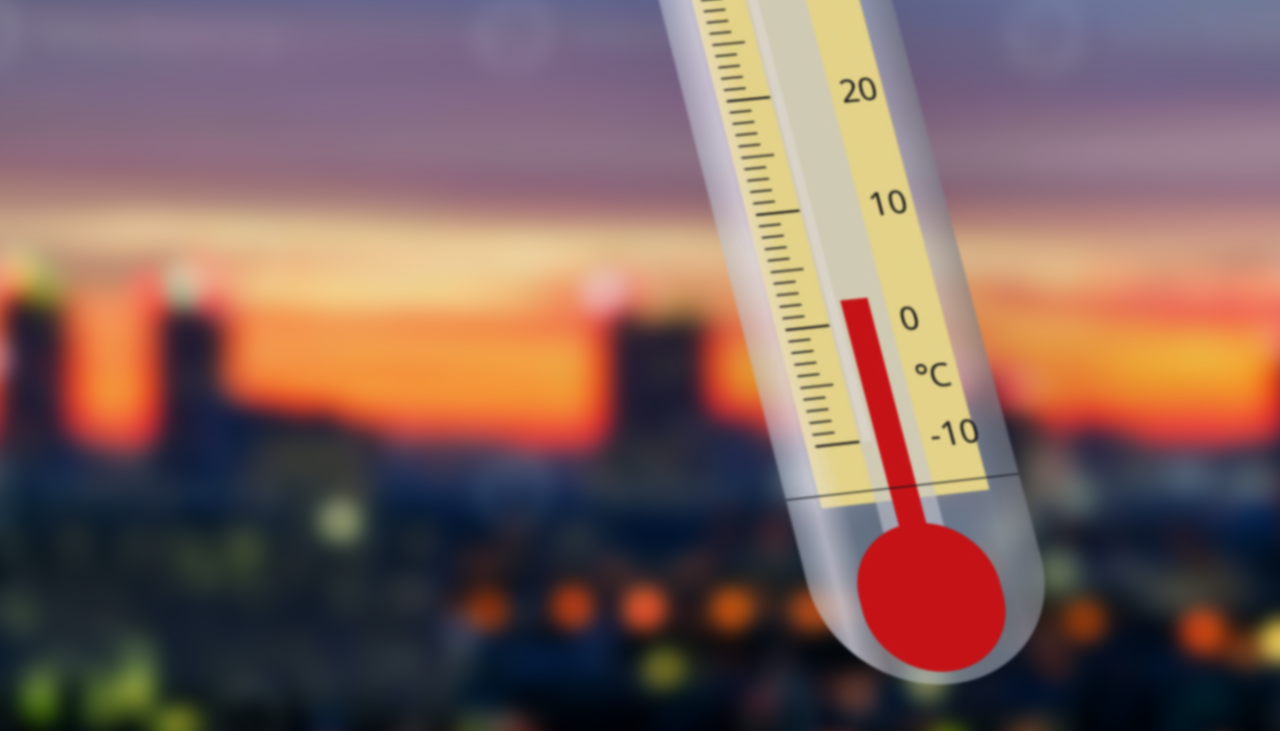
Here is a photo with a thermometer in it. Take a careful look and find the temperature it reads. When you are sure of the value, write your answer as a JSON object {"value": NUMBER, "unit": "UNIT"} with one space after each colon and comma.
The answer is {"value": 2, "unit": "°C"}
